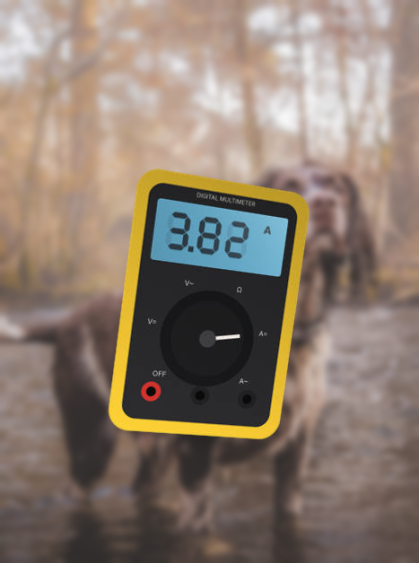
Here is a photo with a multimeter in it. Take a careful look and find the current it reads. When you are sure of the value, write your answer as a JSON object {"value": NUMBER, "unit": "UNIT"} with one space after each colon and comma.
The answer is {"value": 3.82, "unit": "A"}
